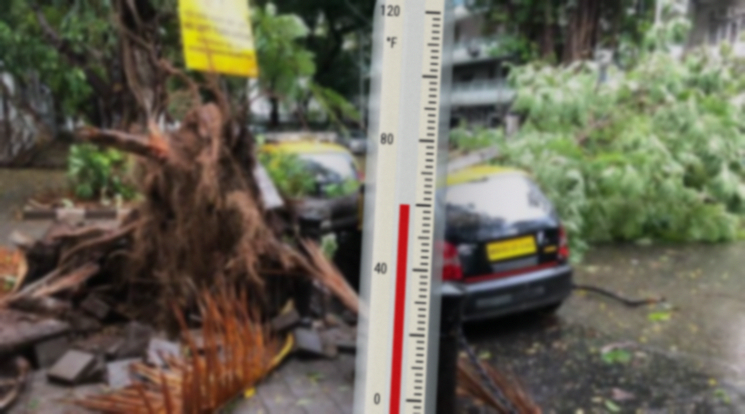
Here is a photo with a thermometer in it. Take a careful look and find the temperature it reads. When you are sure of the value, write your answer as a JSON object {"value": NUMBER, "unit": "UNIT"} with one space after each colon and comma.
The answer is {"value": 60, "unit": "°F"}
